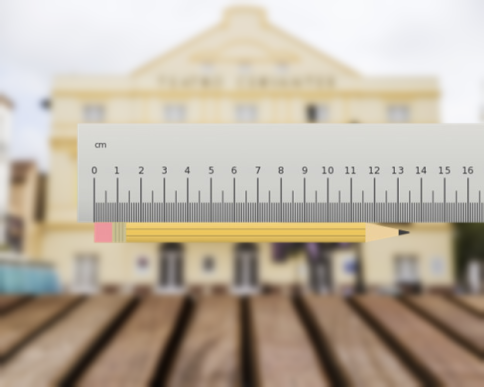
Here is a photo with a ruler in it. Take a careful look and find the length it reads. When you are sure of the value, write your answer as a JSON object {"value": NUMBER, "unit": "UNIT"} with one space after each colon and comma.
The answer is {"value": 13.5, "unit": "cm"}
